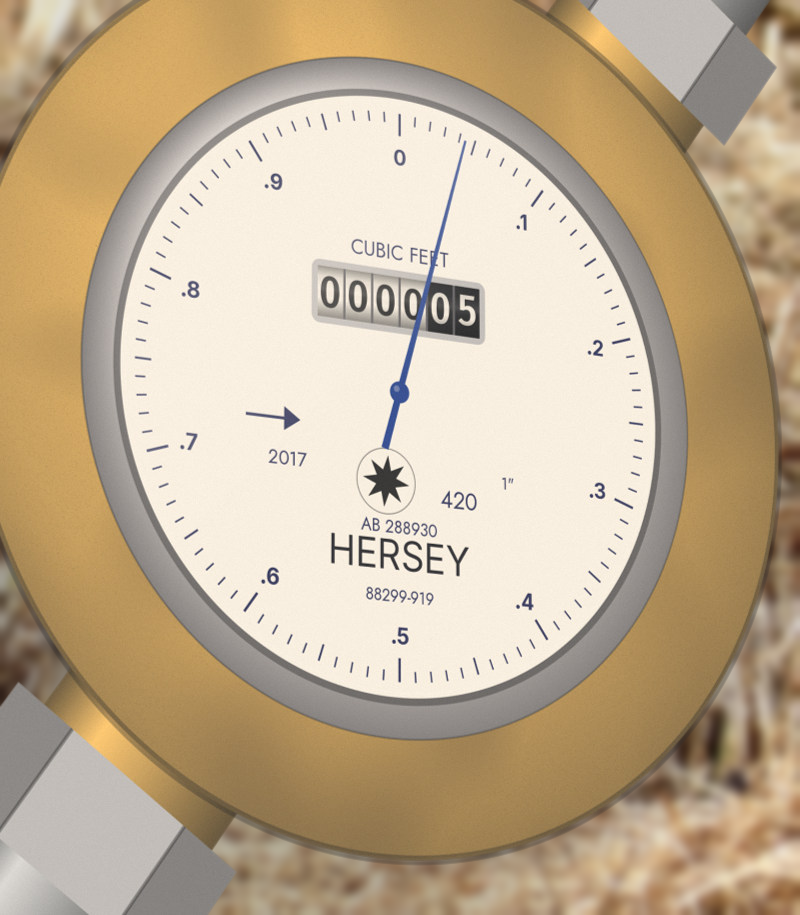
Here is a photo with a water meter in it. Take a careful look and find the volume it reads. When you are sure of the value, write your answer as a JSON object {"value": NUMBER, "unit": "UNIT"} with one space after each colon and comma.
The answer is {"value": 5.04, "unit": "ft³"}
